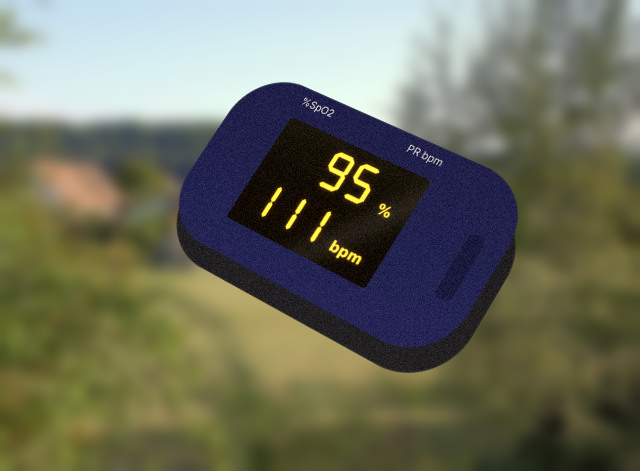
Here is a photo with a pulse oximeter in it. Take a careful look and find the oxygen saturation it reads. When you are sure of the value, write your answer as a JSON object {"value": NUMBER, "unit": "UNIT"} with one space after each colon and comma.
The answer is {"value": 95, "unit": "%"}
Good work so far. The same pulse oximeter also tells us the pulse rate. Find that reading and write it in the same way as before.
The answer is {"value": 111, "unit": "bpm"}
